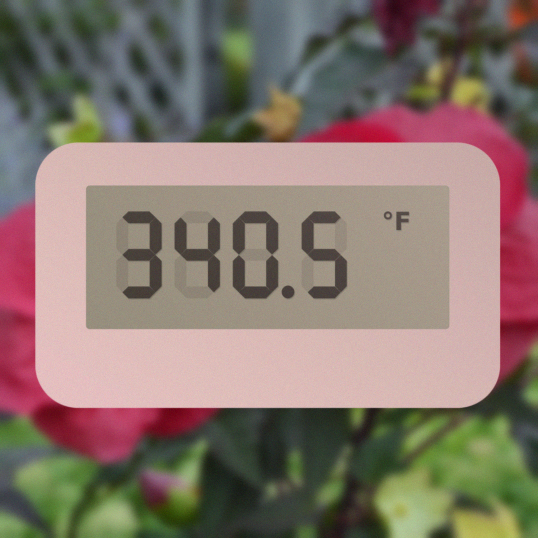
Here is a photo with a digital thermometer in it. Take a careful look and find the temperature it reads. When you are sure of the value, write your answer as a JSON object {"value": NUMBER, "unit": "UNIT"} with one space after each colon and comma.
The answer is {"value": 340.5, "unit": "°F"}
